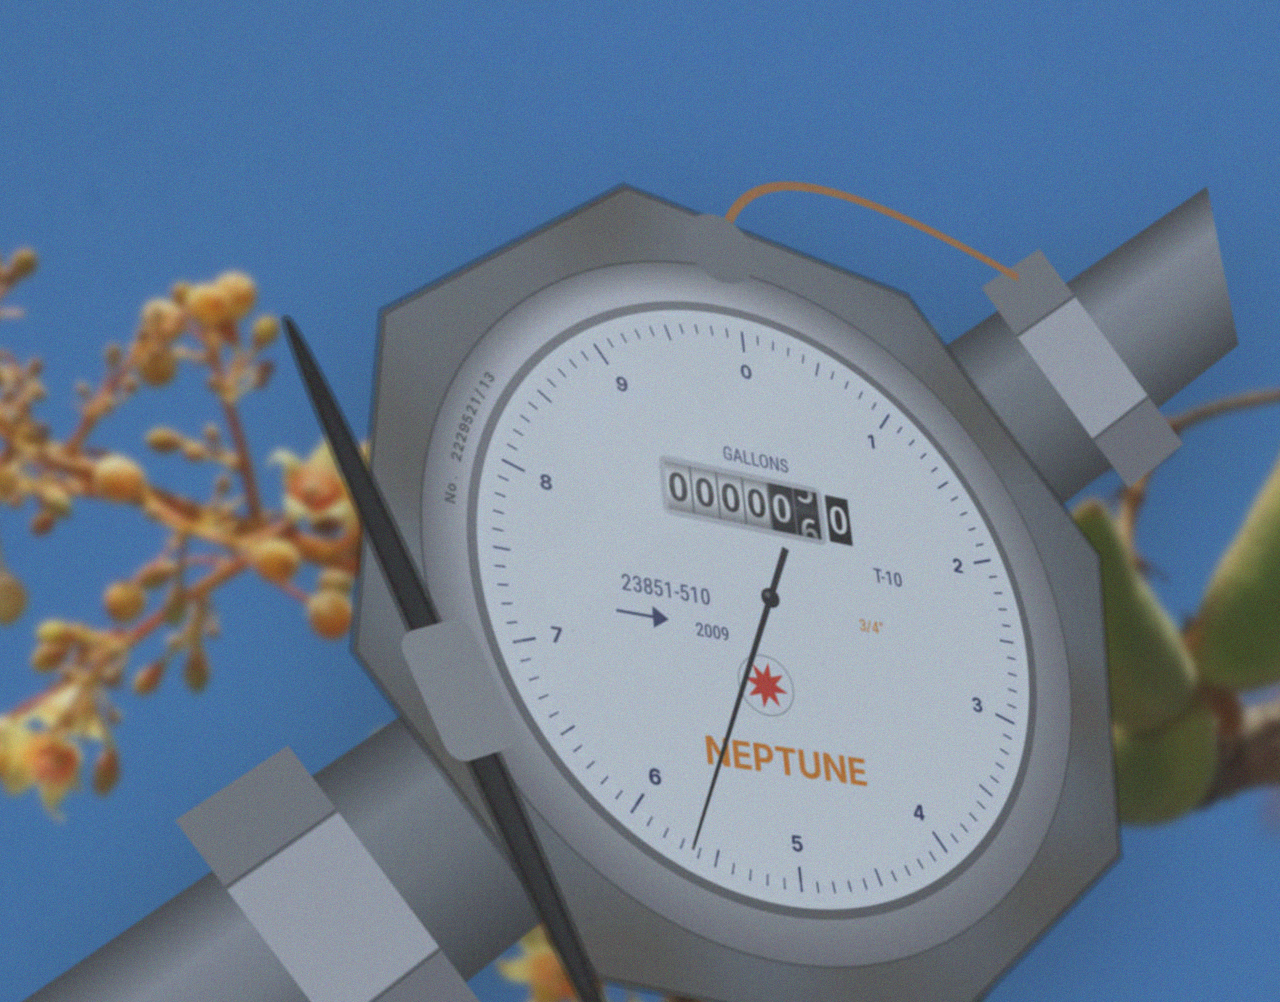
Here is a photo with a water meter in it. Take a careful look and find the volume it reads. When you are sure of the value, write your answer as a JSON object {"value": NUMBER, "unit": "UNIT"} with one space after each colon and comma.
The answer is {"value": 55.6, "unit": "gal"}
